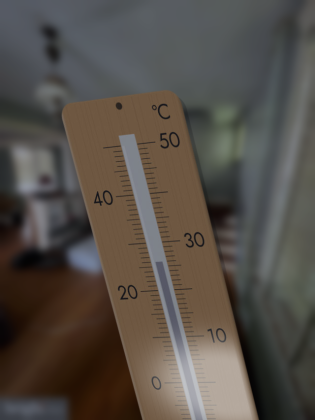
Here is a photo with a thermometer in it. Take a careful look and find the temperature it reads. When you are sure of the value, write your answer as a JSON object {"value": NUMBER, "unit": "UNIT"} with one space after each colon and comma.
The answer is {"value": 26, "unit": "°C"}
